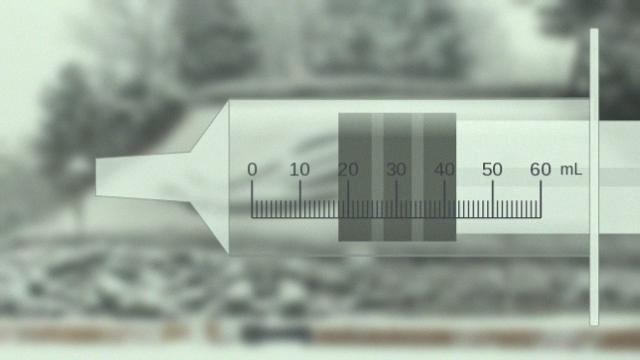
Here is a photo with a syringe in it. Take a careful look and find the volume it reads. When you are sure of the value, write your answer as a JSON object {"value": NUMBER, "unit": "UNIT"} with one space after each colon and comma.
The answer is {"value": 18, "unit": "mL"}
